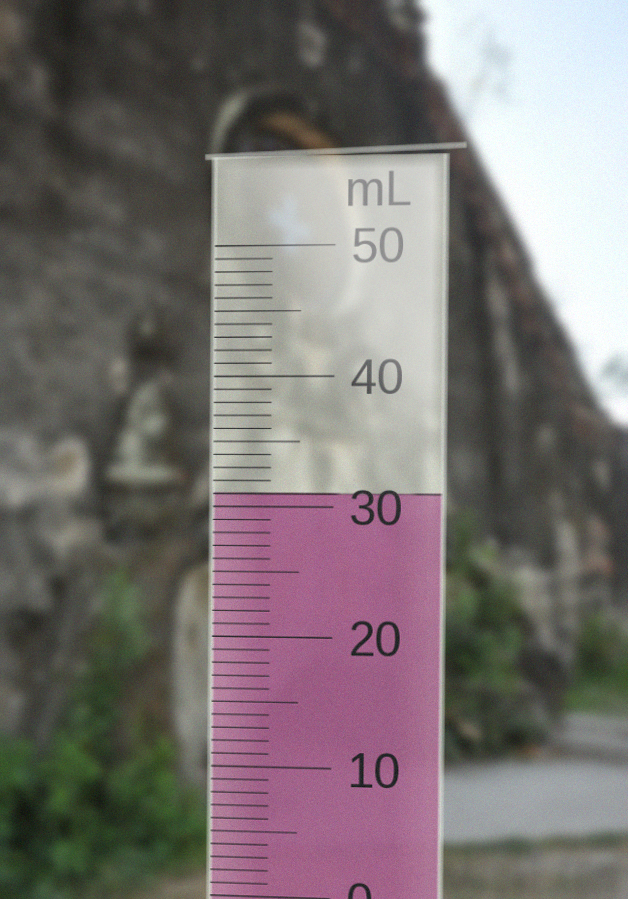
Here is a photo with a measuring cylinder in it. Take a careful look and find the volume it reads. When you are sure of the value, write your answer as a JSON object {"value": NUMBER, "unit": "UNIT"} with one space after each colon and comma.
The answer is {"value": 31, "unit": "mL"}
